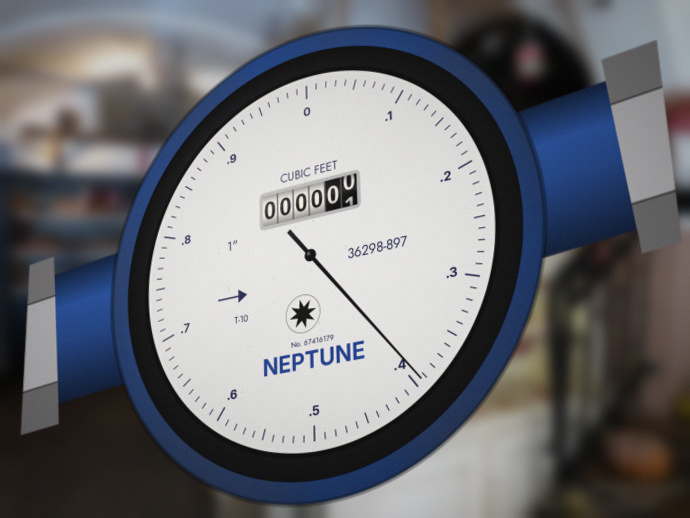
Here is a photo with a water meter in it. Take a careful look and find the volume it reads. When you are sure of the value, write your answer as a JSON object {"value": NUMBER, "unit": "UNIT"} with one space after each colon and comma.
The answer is {"value": 0.39, "unit": "ft³"}
